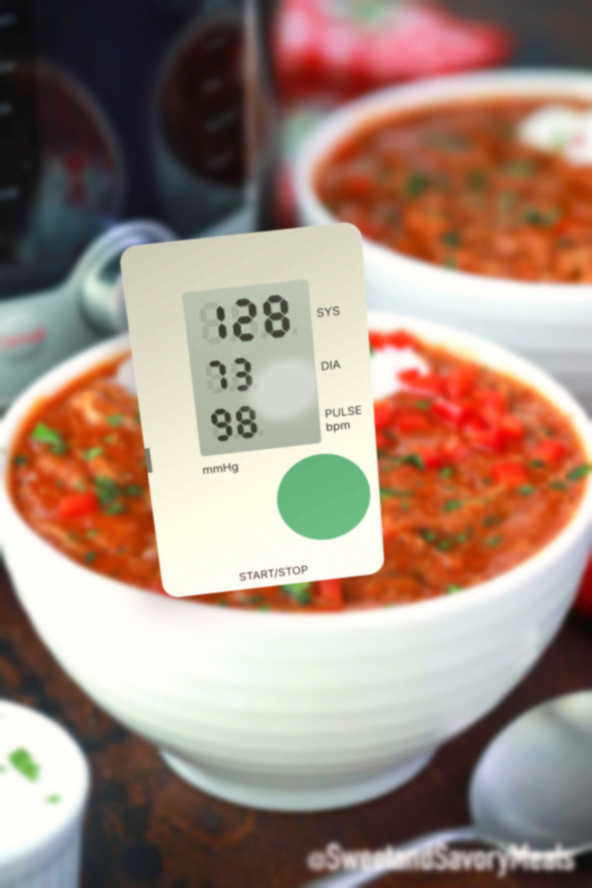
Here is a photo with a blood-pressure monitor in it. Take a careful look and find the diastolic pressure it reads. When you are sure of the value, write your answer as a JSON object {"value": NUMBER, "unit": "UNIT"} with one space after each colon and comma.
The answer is {"value": 73, "unit": "mmHg"}
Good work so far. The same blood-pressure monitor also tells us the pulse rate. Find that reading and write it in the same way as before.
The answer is {"value": 98, "unit": "bpm"}
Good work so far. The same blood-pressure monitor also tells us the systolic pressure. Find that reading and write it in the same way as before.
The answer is {"value": 128, "unit": "mmHg"}
